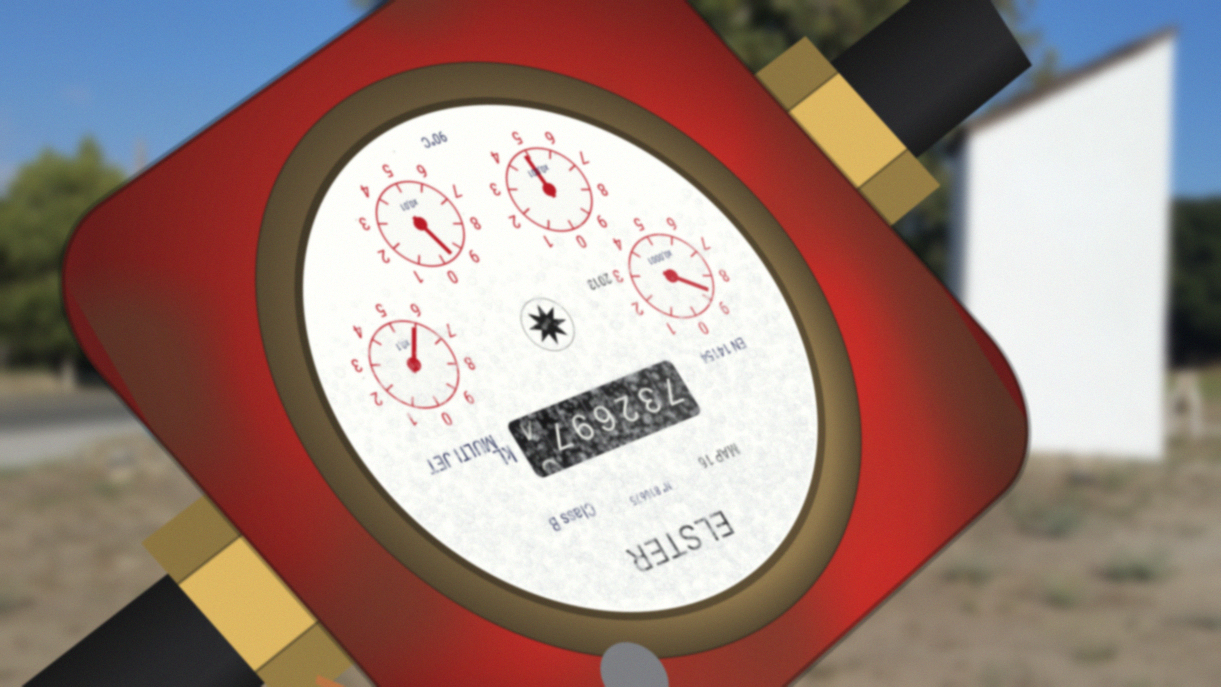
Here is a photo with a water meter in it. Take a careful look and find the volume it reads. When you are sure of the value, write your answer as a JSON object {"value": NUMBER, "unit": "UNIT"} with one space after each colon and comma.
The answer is {"value": 7326973.5948, "unit": "kL"}
